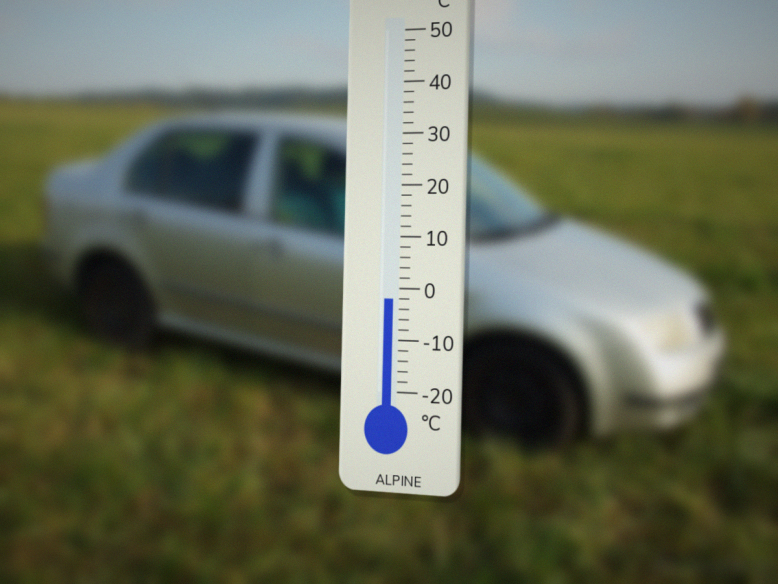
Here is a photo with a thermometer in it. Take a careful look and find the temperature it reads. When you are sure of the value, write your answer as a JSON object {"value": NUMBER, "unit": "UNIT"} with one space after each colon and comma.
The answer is {"value": -2, "unit": "°C"}
